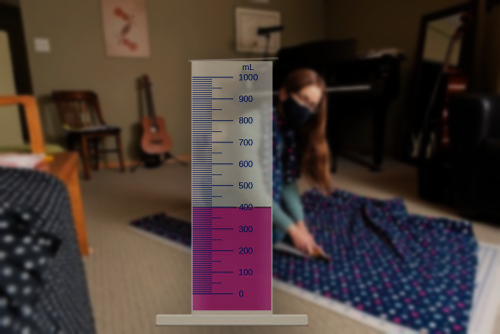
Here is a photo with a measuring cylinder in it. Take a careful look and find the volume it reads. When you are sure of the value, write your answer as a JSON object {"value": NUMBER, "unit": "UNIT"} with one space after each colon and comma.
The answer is {"value": 400, "unit": "mL"}
